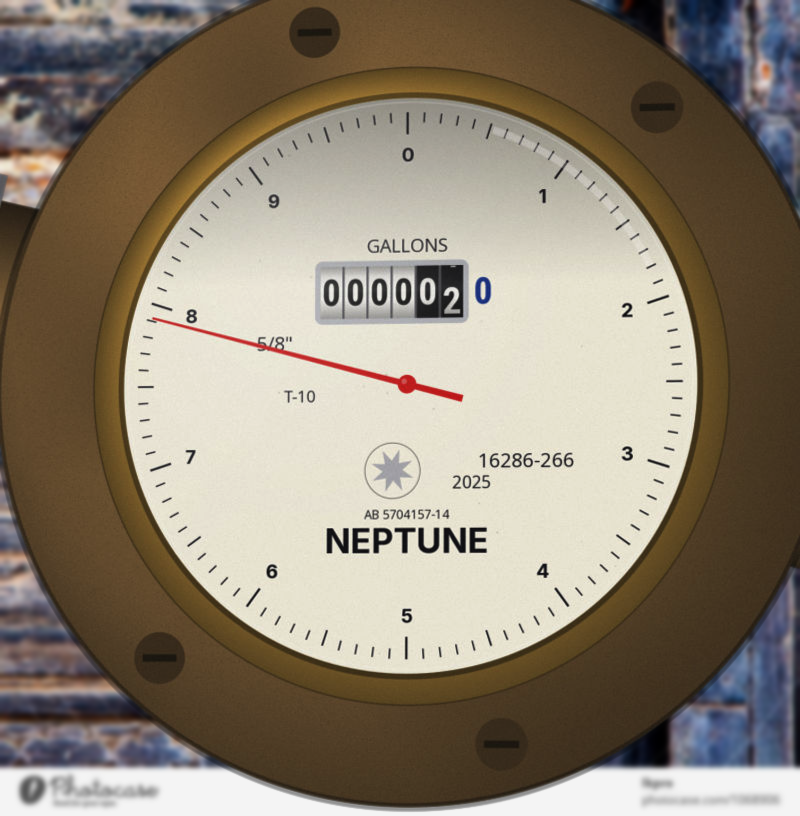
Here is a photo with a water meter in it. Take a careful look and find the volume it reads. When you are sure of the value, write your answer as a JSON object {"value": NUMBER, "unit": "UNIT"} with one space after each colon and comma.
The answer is {"value": 17.9, "unit": "gal"}
